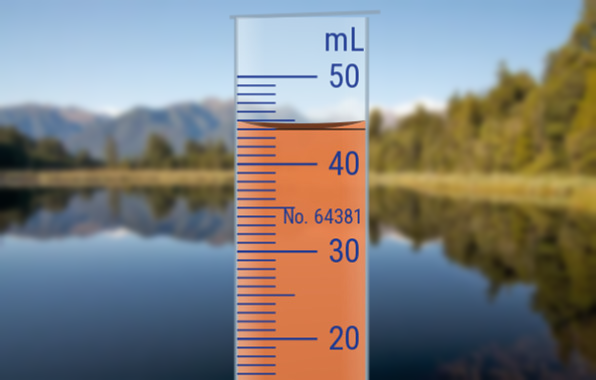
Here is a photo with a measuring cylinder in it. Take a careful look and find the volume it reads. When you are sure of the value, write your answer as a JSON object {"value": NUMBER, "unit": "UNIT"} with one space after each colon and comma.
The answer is {"value": 44, "unit": "mL"}
